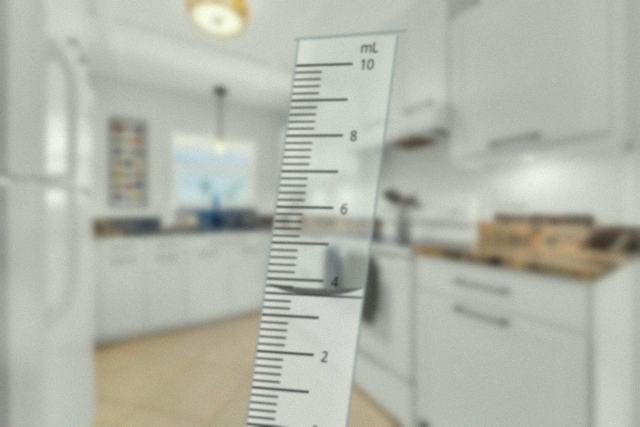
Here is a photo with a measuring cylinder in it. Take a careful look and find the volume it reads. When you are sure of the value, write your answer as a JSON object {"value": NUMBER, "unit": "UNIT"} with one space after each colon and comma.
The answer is {"value": 3.6, "unit": "mL"}
